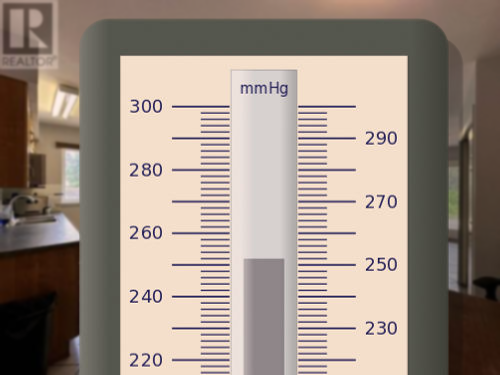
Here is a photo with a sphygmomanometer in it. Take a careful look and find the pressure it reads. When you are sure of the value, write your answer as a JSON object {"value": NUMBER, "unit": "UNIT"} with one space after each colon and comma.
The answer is {"value": 252, "unit": "mmHg"}
